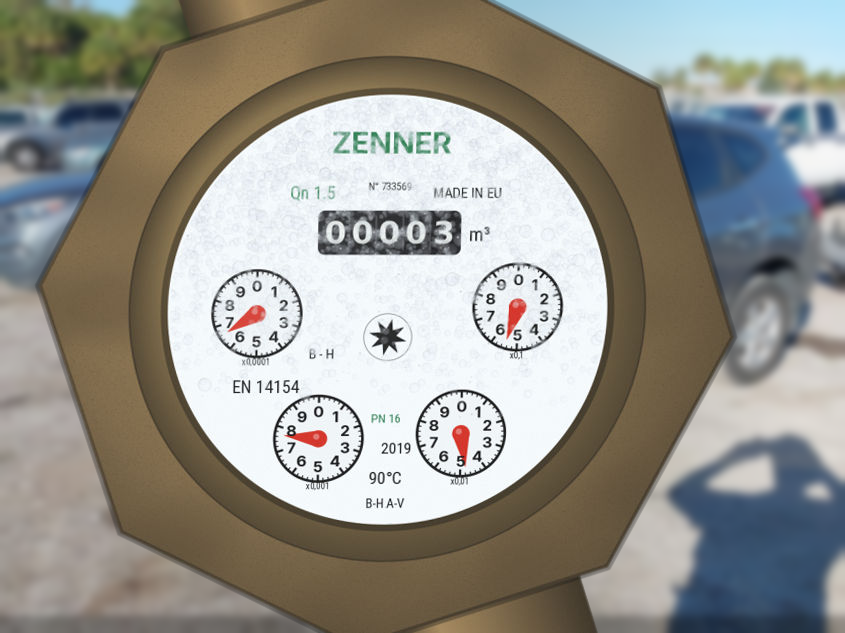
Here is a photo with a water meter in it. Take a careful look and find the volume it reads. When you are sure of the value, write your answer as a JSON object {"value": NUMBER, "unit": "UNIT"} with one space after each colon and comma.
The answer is {"value": 3.5476, "unit": "m³"}
